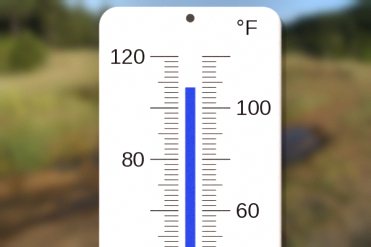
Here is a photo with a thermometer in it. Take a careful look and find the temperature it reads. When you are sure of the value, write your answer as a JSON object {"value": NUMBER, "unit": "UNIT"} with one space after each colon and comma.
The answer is {"value": 108, "unit": "°F"}
